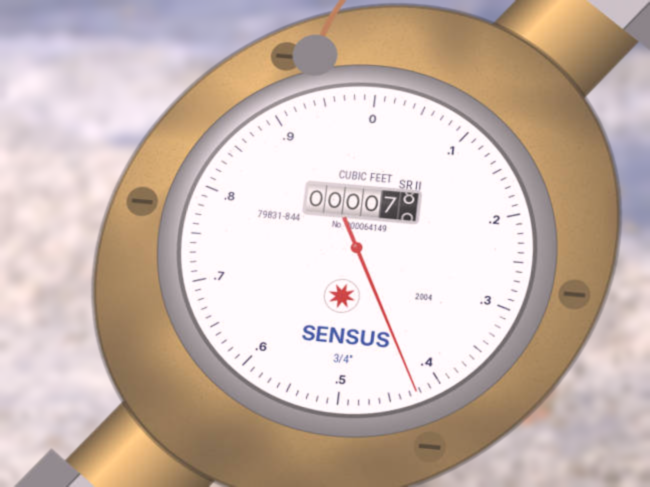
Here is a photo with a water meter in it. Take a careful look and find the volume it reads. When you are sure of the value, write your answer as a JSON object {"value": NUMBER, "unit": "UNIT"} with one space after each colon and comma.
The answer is {"value": 78.42, "unit": "ft³"}
